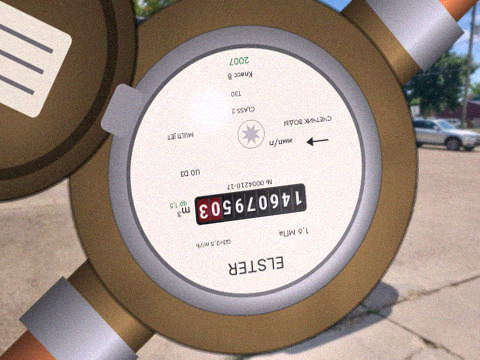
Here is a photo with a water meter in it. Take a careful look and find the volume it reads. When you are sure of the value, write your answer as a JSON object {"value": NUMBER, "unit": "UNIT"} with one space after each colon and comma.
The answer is {"value": 1460795.03, "unit": "m³"}
